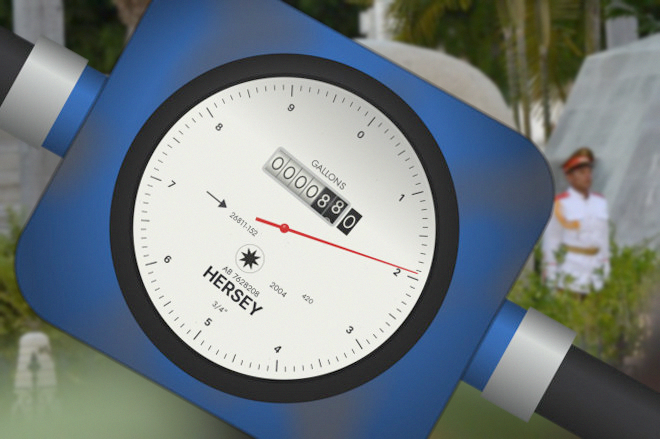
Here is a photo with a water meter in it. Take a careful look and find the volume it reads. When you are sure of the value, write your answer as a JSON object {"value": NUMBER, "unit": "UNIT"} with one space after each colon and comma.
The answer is {"value": 881.9, "unit": "gal"}
